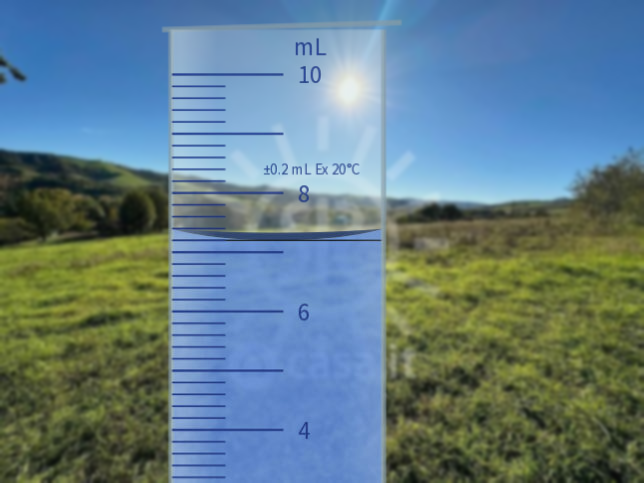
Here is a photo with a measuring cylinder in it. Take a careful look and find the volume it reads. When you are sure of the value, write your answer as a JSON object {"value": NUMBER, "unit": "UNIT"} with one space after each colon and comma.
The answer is {"value": 7.2, "unit": "mL"}
